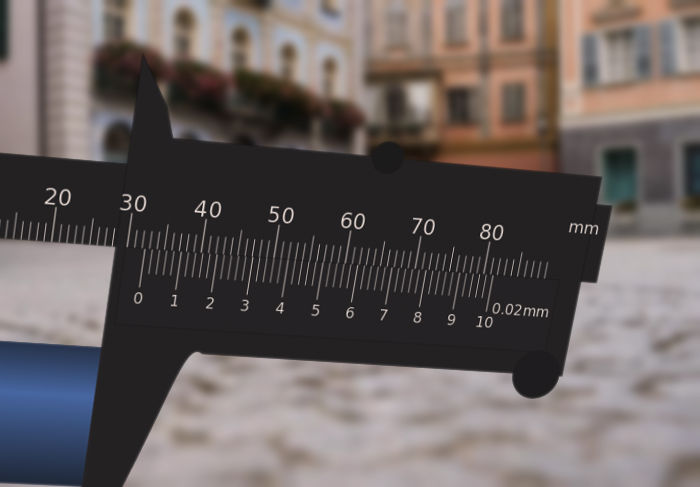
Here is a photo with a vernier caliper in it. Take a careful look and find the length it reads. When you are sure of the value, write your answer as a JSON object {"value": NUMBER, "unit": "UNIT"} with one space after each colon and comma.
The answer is {"value": 32.4, "unit": "mm"}
